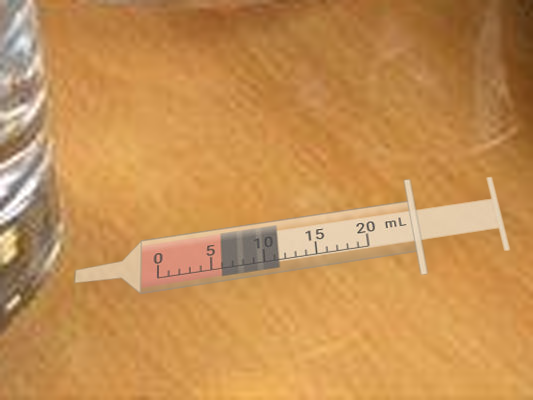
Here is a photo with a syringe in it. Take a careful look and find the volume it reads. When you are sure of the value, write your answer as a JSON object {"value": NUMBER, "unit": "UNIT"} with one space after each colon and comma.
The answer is {"value": 6, "unit": "mL"}
